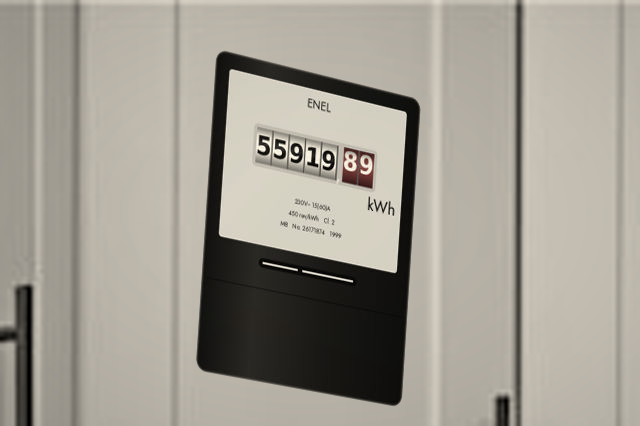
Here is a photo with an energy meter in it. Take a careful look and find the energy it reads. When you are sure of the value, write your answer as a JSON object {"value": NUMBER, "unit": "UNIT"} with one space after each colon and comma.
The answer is {"value": 55919.89, "unit": "kWh"}
